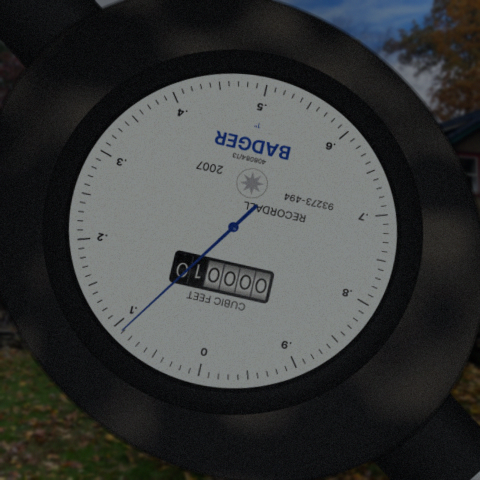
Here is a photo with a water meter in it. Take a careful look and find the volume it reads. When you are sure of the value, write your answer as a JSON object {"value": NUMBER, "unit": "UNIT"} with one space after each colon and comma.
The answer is {"value": 10.09, "unit": "ft³"}
